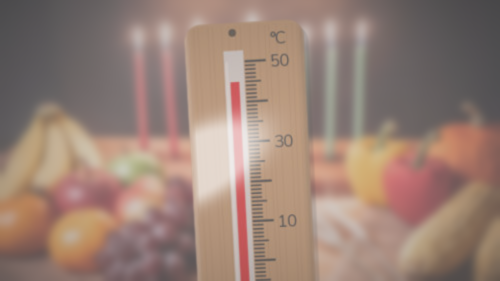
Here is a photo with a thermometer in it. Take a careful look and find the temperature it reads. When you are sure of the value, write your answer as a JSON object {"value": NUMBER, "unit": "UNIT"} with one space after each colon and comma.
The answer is {"value": 45, "unit": "°C"}
